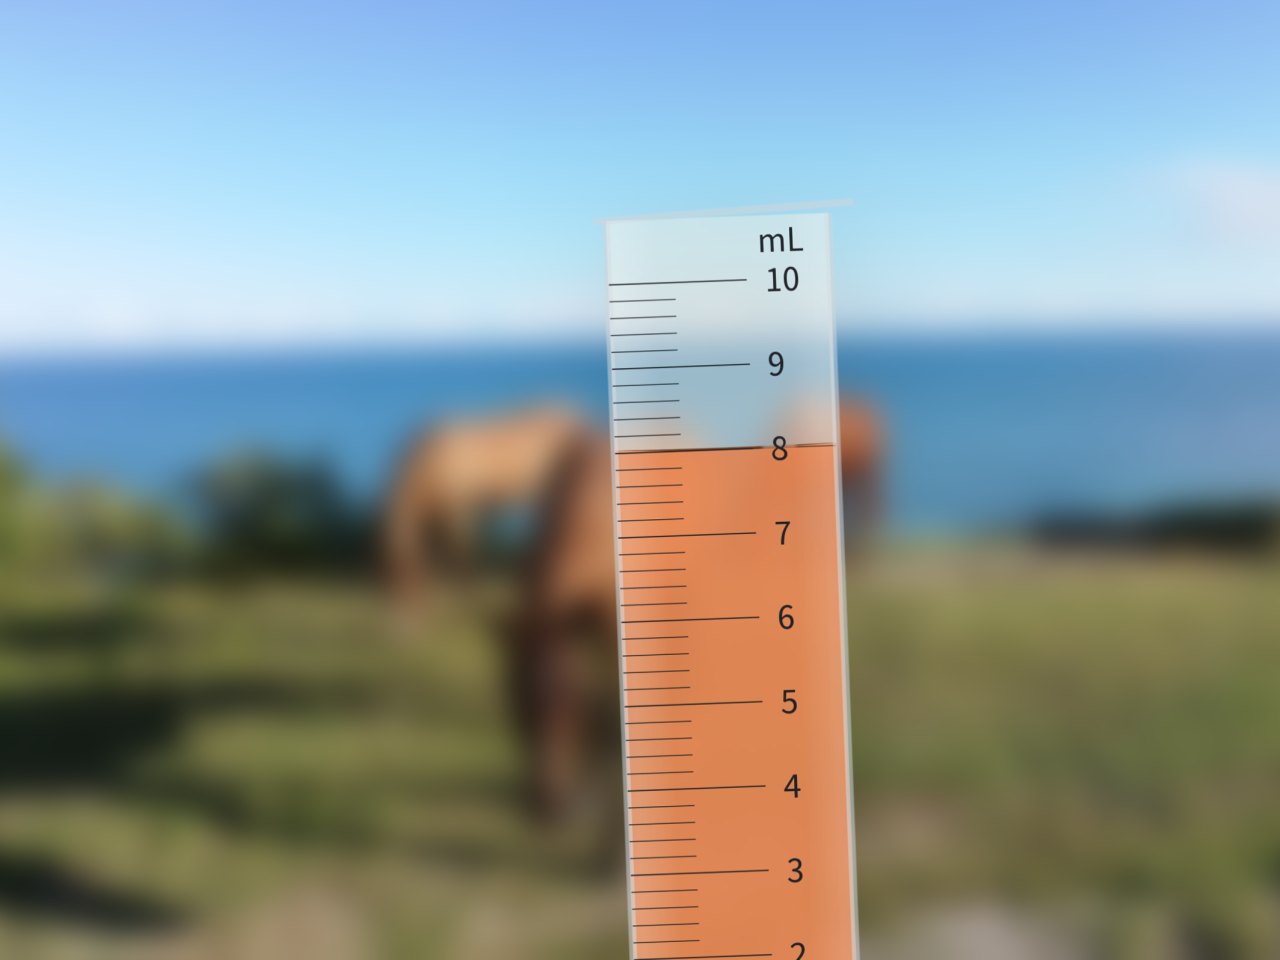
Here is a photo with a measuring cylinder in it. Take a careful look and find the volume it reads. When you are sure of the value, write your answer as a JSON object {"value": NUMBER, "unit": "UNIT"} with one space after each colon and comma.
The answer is {"value": 8, "unit": "mL"}
